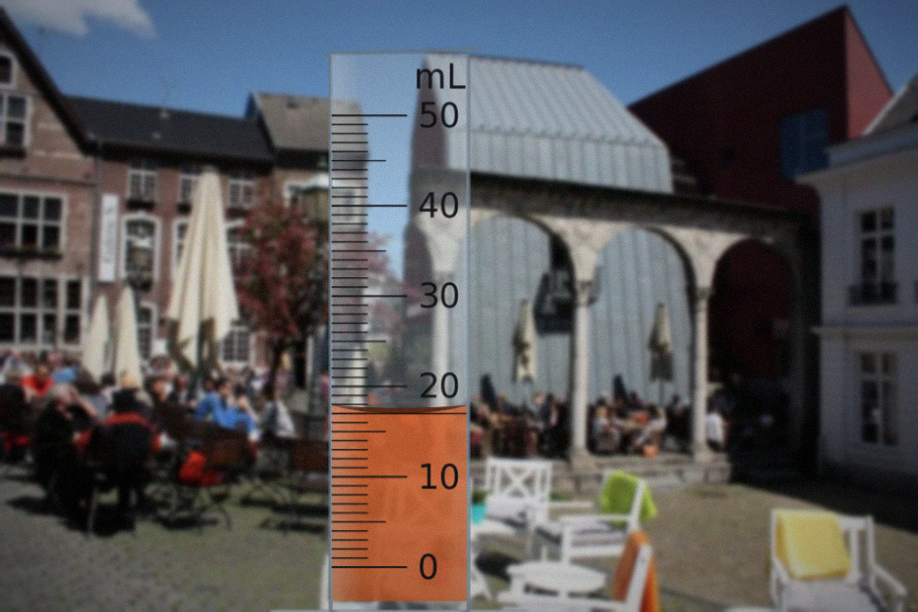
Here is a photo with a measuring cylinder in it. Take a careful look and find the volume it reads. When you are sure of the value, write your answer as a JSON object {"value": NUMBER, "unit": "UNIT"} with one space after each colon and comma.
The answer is {"value": 17, "unit": "mL"}
